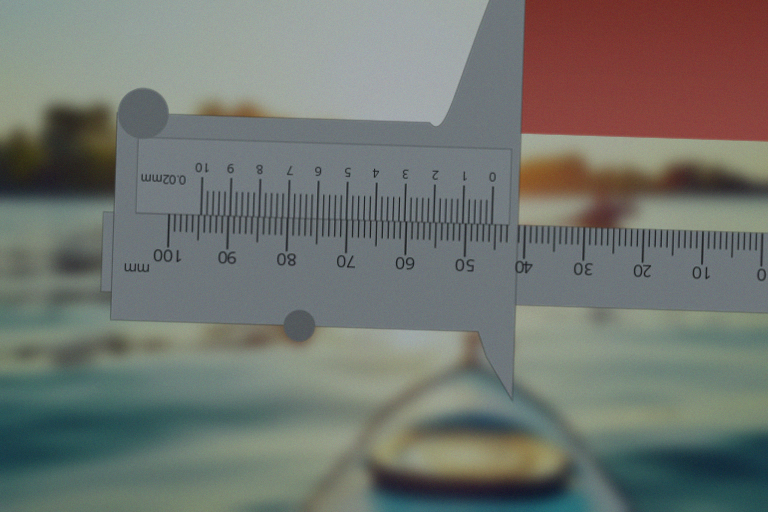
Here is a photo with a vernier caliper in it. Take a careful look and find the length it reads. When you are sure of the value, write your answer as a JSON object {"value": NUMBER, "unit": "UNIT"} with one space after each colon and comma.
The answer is {"value": 45.6, "unit": "mm"}
